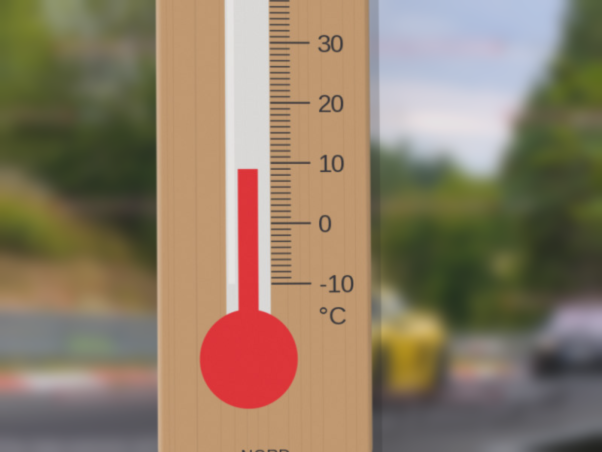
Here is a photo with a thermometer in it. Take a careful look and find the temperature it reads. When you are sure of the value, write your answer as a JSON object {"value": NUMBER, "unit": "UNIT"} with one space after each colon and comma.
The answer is {"value": 9, "unit": "°C"}
